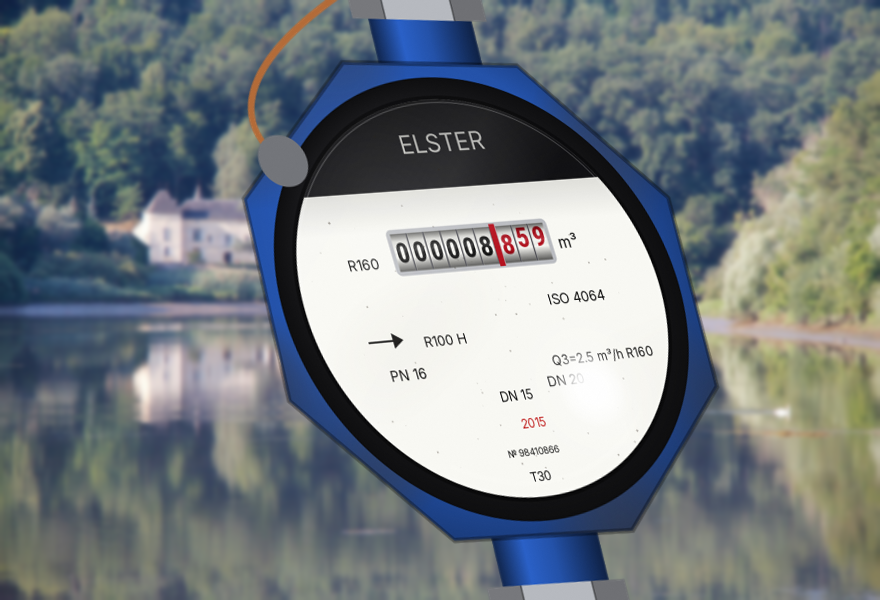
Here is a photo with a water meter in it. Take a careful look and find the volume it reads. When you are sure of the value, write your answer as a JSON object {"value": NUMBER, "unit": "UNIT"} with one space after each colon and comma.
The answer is {"value": 8.859, "unit": "m³"}
